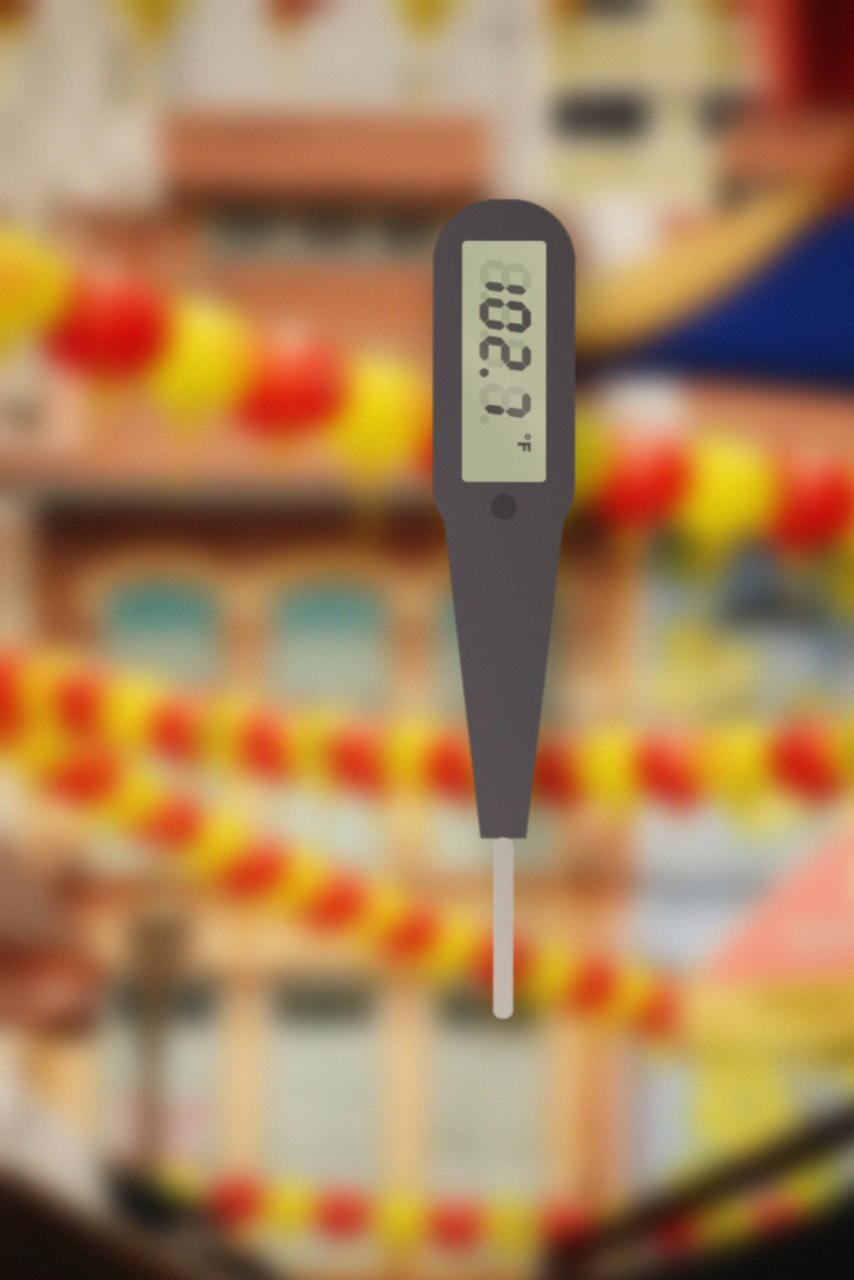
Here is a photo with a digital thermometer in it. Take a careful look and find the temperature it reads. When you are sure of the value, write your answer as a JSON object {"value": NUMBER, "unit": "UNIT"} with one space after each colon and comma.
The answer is {"value": 102.7, "unit": "°F"}
